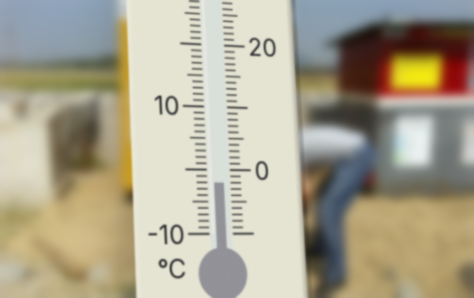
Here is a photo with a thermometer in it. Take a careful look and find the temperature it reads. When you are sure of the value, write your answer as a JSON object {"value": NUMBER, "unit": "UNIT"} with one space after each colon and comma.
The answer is {"value": -2, "unit": "°C"}
